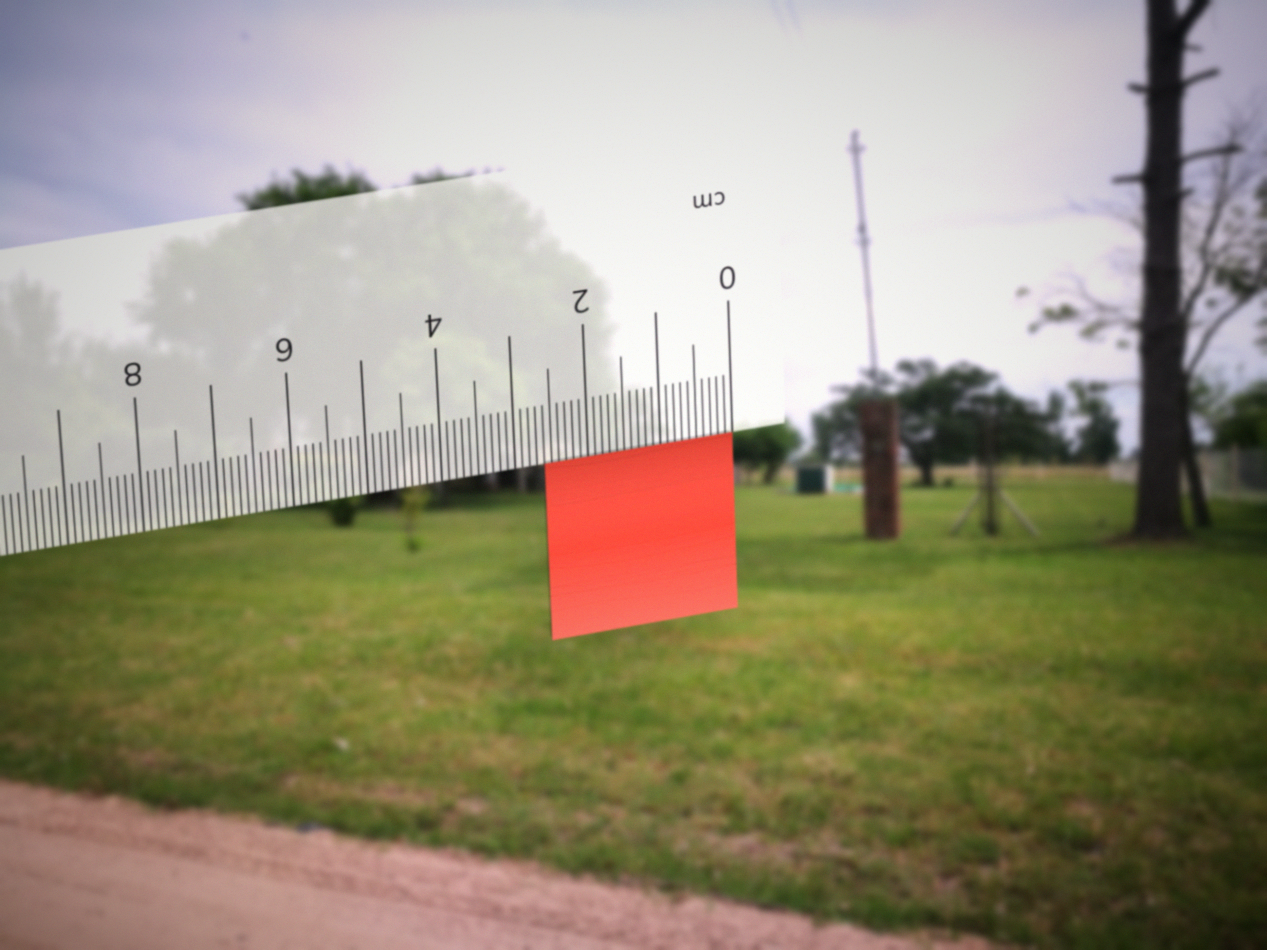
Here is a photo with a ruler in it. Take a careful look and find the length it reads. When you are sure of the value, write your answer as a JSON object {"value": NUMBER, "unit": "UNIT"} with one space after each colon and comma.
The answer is {"value": 2.6, "unit": "cm"}
